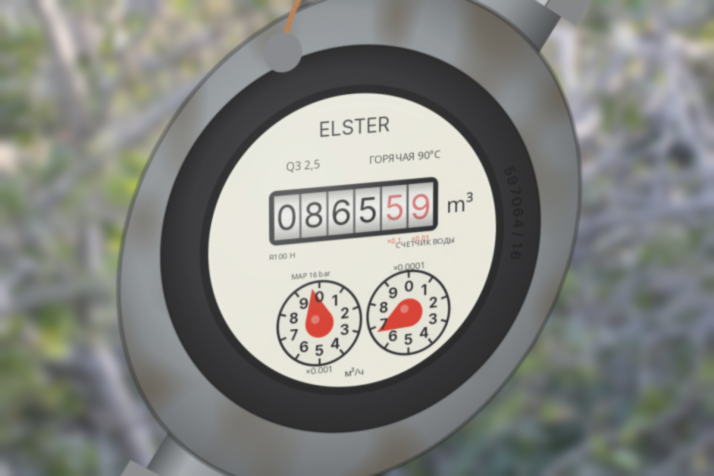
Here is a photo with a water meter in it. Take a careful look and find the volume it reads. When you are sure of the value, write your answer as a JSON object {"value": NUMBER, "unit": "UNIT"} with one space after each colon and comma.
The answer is {"value": 865.5896, "unit": "m³"}
